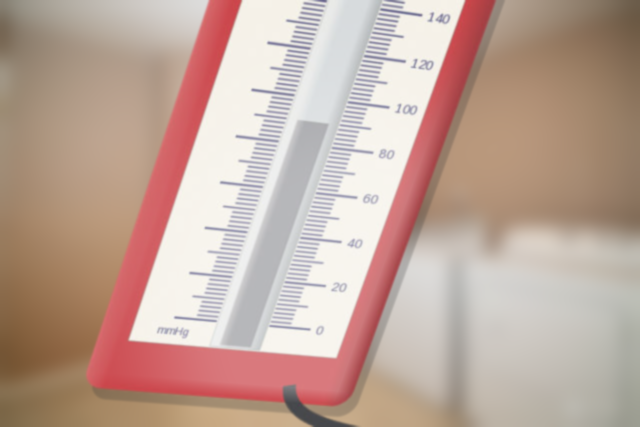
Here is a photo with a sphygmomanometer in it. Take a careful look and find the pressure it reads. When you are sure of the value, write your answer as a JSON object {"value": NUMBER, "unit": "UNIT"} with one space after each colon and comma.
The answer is {"value": 90, "unit": "mmHg"}
